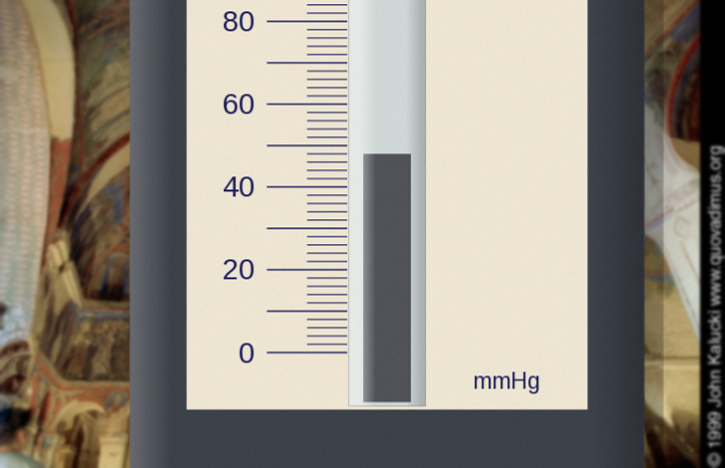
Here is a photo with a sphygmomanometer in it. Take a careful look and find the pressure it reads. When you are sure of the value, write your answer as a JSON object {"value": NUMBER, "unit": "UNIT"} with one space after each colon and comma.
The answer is {"value": 48, "unit": "mmHg"}
